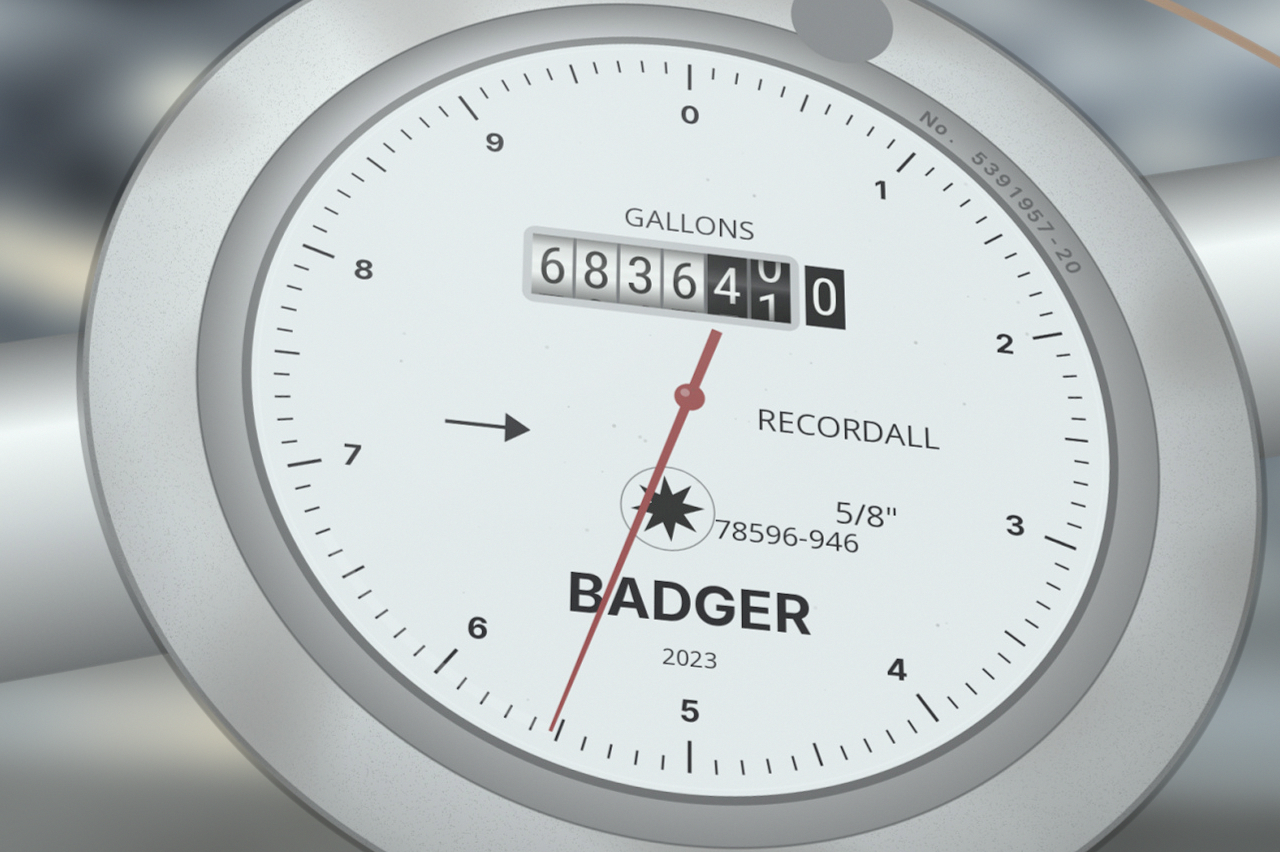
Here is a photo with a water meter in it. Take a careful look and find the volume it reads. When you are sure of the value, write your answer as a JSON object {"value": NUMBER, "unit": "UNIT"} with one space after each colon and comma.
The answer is {"value": 6836405.5, "unit": "gal"}
